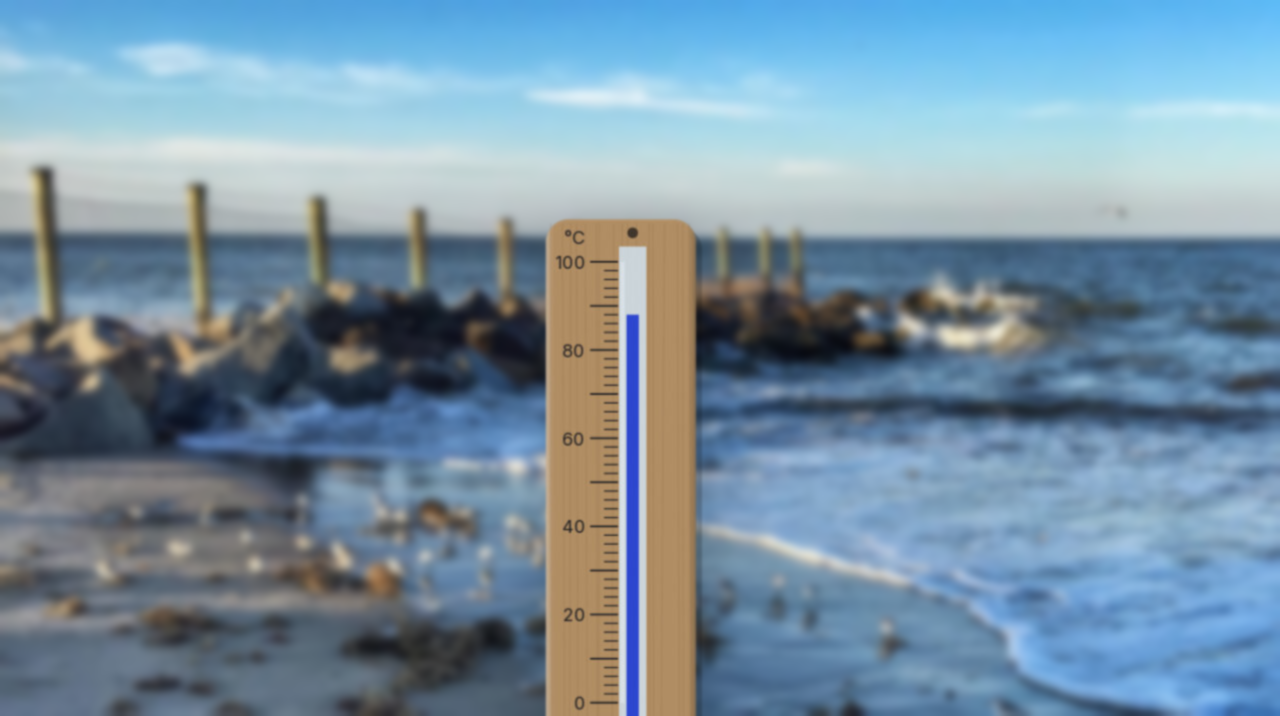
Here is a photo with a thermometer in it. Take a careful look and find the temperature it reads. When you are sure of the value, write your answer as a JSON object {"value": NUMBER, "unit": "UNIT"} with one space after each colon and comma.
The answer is {"value": 88, "unit": "°C"}
